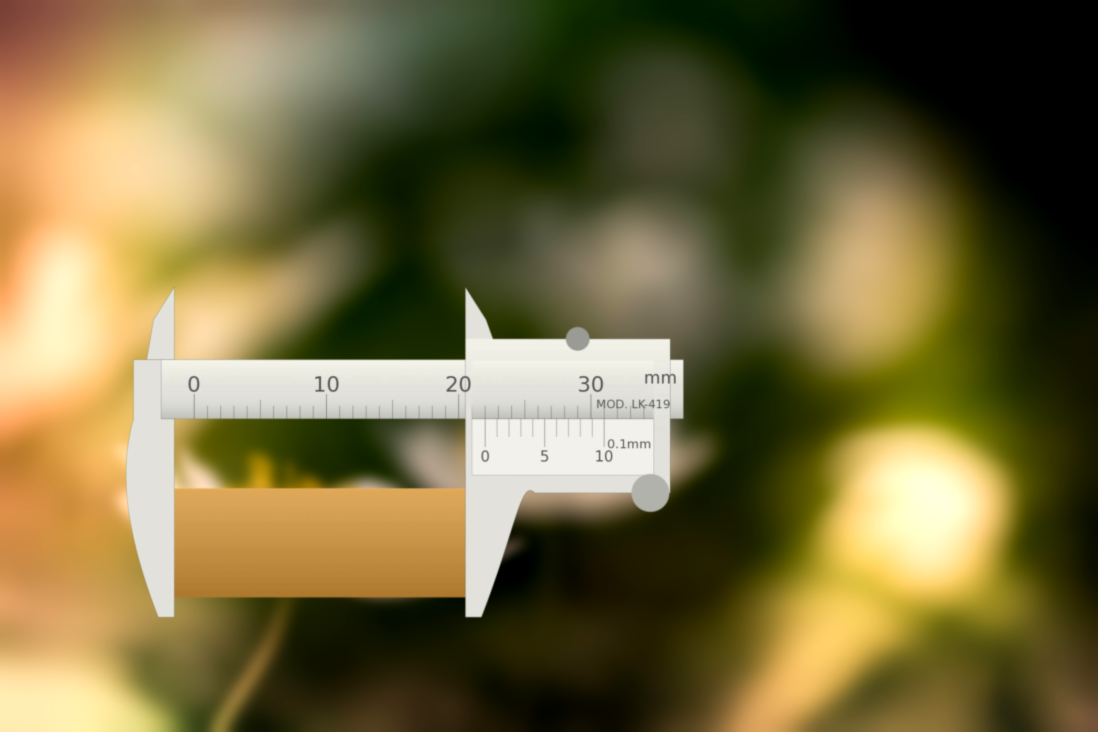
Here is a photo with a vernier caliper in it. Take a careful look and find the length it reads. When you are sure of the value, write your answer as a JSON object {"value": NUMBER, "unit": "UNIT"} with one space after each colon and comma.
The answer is {"value": 22.0, "unit": "mm"}
